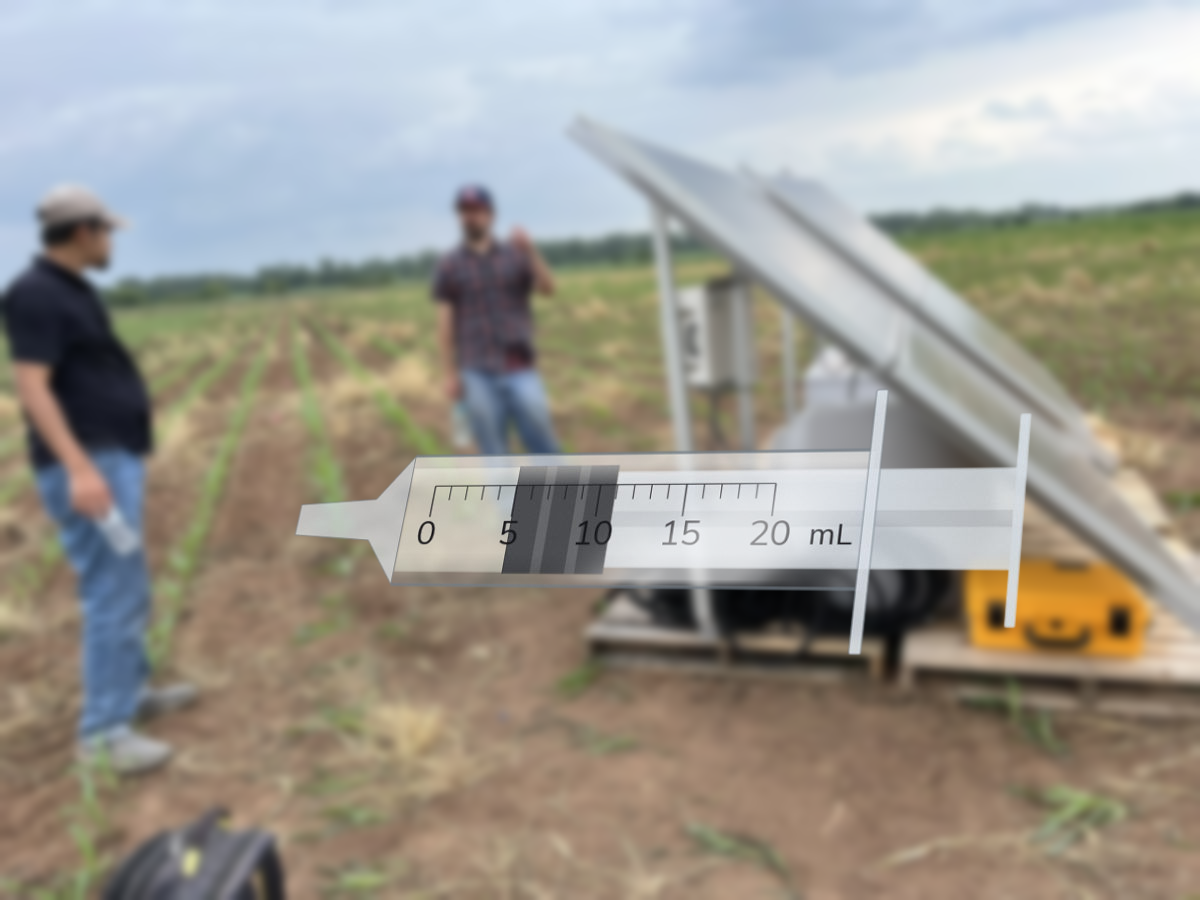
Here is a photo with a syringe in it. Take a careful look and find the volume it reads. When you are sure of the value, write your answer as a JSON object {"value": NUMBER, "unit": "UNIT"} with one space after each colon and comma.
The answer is {"value": 5, "unit": "mL"}
